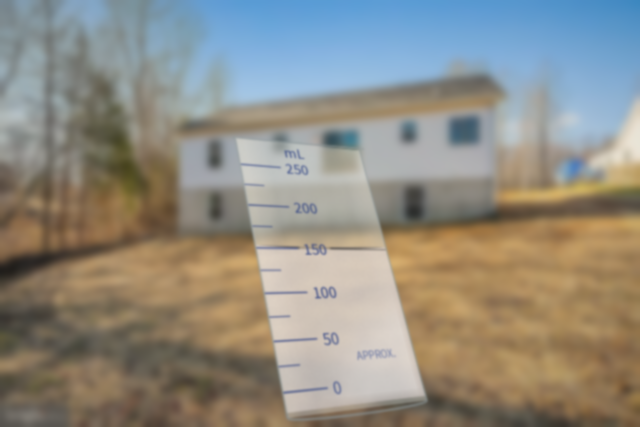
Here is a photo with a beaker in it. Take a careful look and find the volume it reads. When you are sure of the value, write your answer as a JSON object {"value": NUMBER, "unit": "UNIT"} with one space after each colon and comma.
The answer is {"value": 150, "unit": "mL"}
